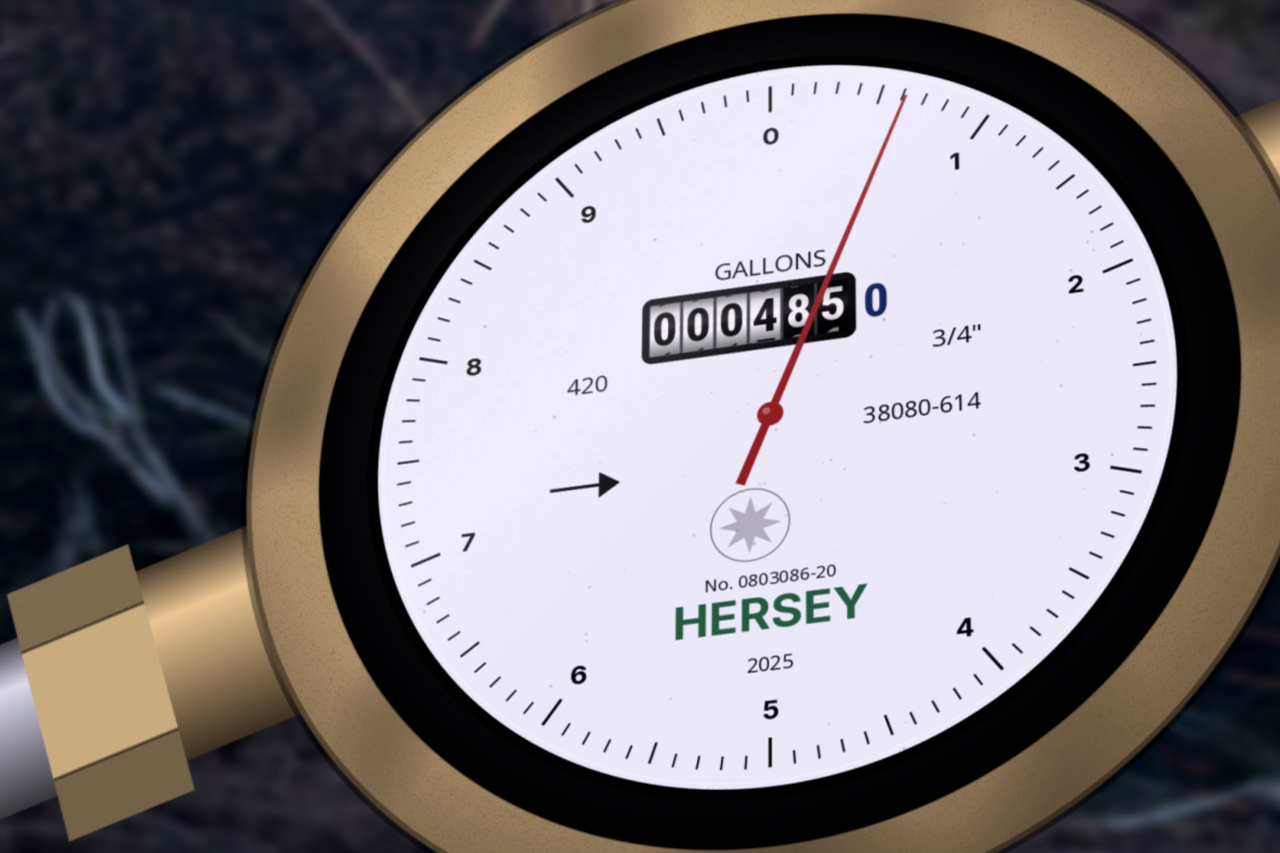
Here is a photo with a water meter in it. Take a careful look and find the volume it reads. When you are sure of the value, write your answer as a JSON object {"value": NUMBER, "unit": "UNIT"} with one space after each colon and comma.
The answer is {"value": 4850.6, "unit": "gal"}
